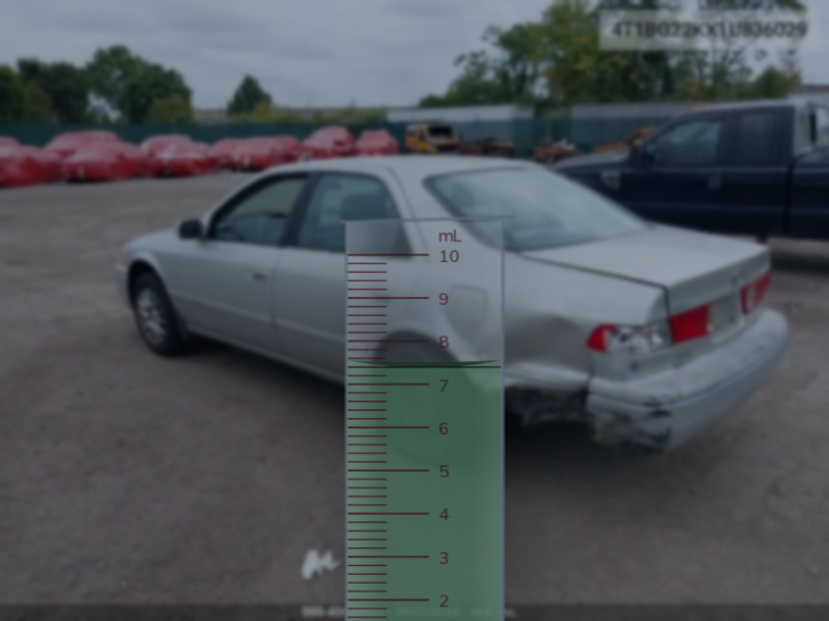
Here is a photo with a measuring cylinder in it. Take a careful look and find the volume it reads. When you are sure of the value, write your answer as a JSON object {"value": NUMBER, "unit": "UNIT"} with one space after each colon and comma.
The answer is {"value": 7.4, "unit": "mL"}
